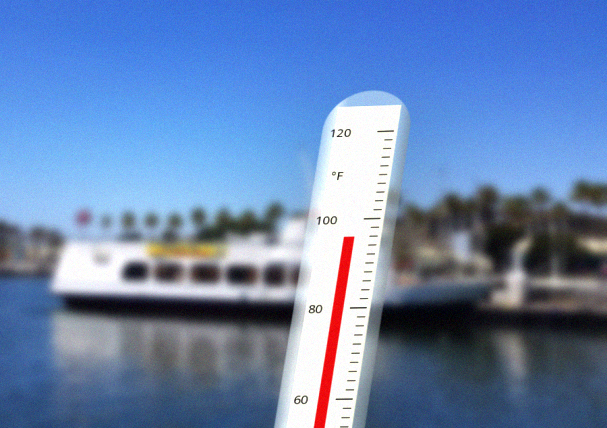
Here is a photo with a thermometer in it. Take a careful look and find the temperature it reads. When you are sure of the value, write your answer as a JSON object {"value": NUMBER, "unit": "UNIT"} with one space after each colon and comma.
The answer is {"value": 96, "unit": "°F"}
